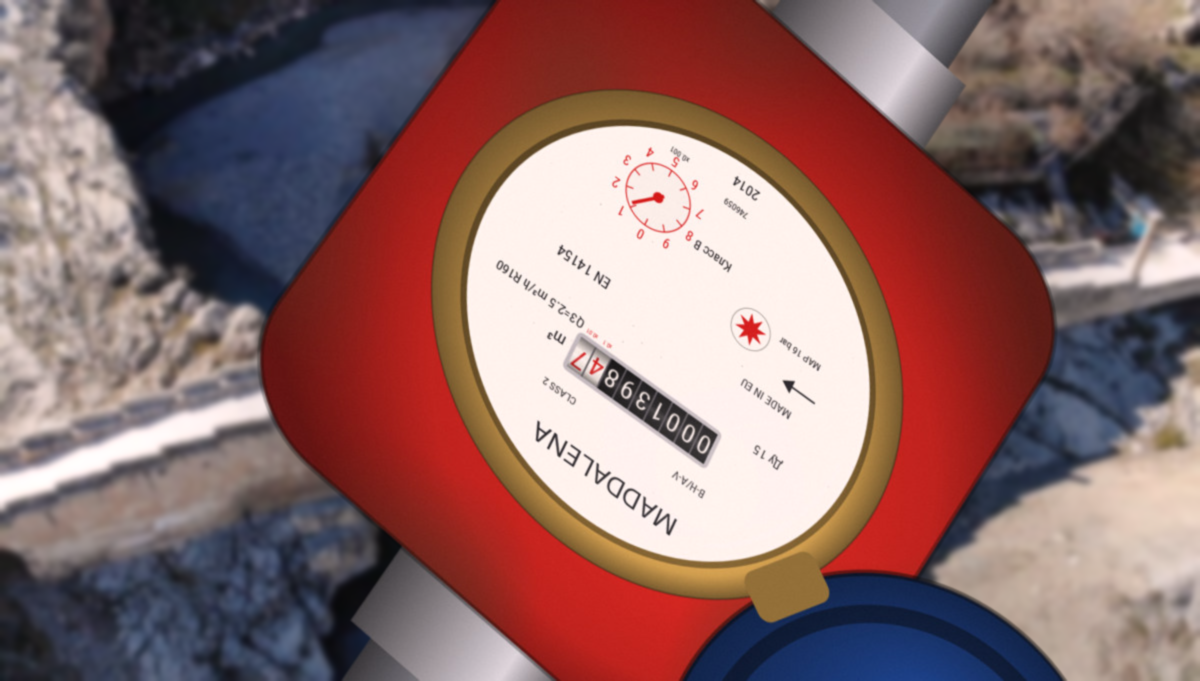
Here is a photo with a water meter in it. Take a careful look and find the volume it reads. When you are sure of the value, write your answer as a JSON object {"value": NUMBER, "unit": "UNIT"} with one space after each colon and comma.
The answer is {"value": 1398.471, "unit": "m³"}
